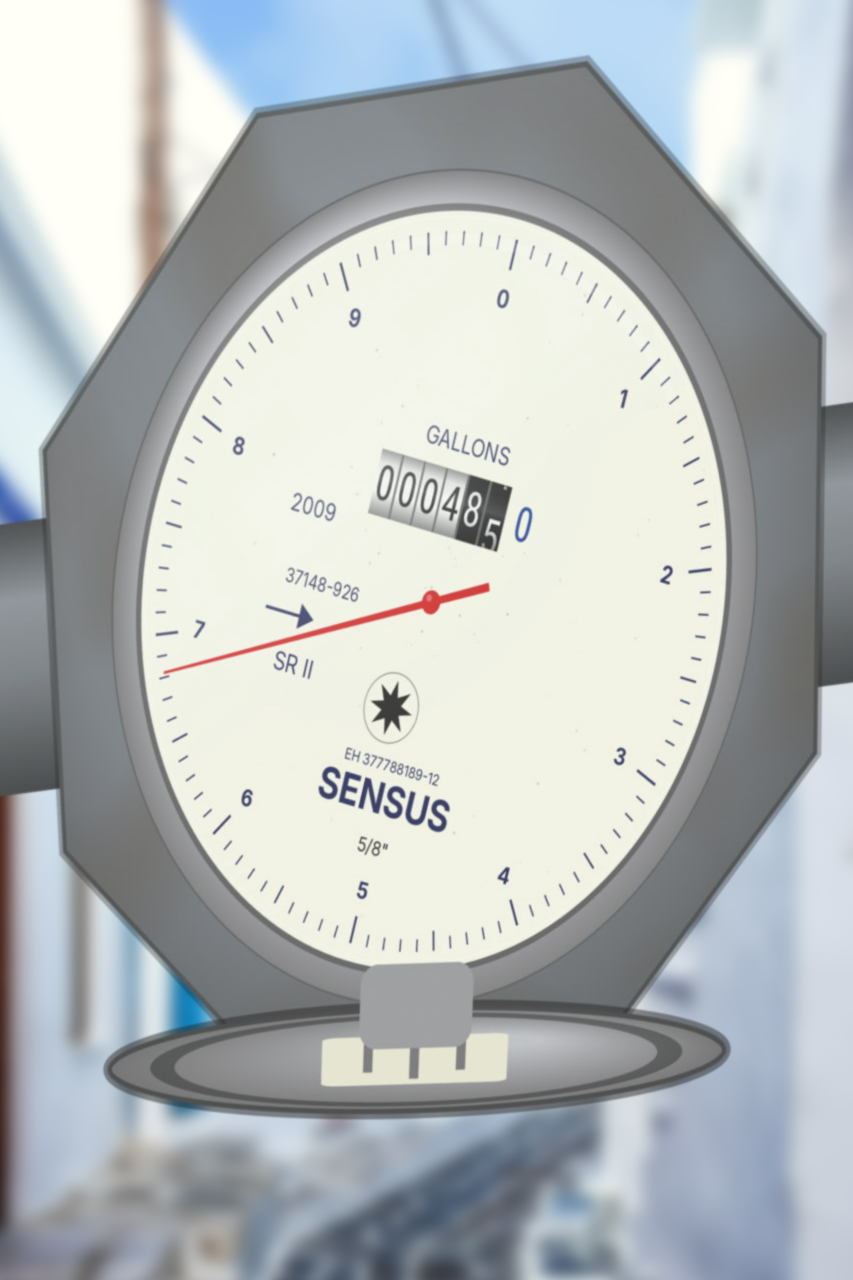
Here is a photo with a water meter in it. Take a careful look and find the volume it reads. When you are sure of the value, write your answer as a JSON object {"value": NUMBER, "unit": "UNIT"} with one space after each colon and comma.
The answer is {"value": 4846.8, "unit": "gal"}
